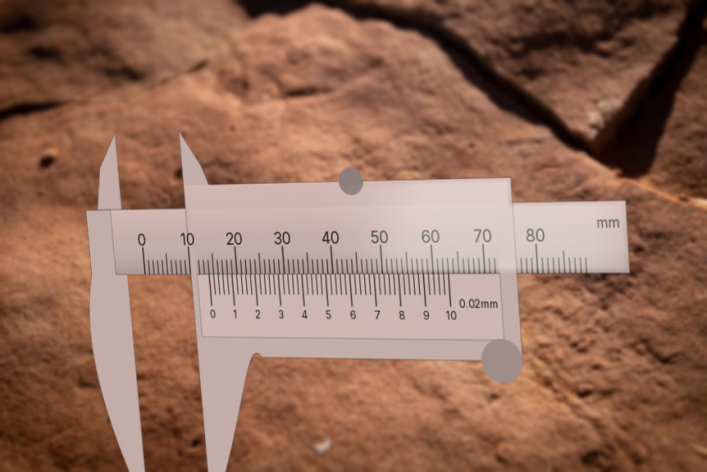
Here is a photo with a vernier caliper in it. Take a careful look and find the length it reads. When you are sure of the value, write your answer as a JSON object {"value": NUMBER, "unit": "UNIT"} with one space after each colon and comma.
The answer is {"value": 14.0, "unit": "mm"}
